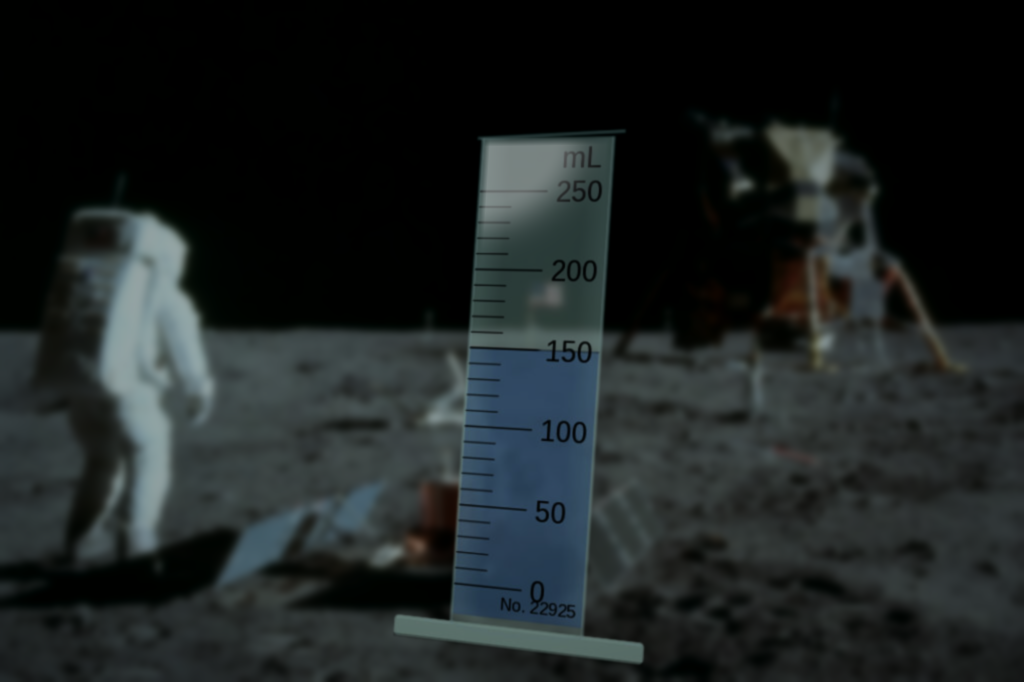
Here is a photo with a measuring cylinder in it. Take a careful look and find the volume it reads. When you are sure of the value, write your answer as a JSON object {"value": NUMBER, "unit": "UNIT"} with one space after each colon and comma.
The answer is {"value": 150, "unit": "mL"}
